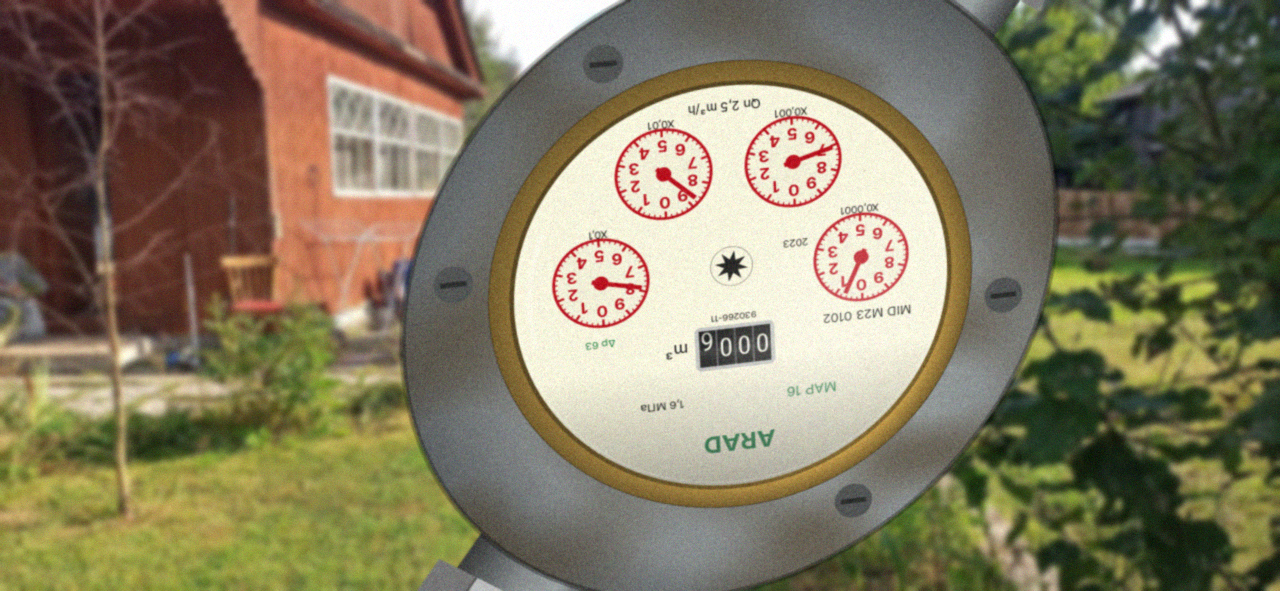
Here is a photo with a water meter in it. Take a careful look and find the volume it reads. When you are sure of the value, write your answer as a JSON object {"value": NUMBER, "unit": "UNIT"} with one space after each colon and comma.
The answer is {"value": 5.7870, "unit": "m³"}
